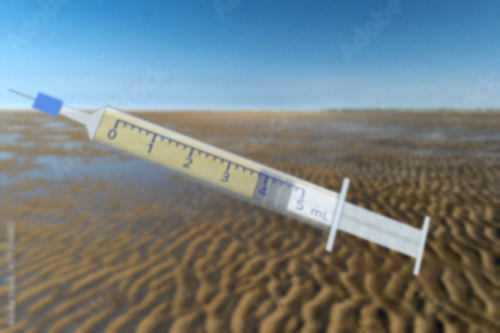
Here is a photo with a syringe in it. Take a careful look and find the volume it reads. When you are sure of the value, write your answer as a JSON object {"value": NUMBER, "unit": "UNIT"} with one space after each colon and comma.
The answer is {"value": 3.8, "unit": "mL"}
